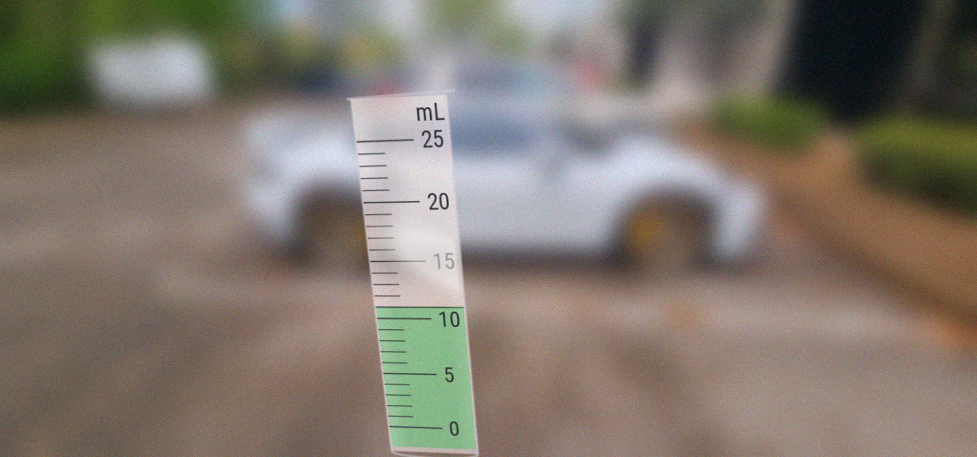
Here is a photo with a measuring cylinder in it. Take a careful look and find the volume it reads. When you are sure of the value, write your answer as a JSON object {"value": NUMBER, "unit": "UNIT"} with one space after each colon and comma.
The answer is {"value": 11, "unit": "mL"}
